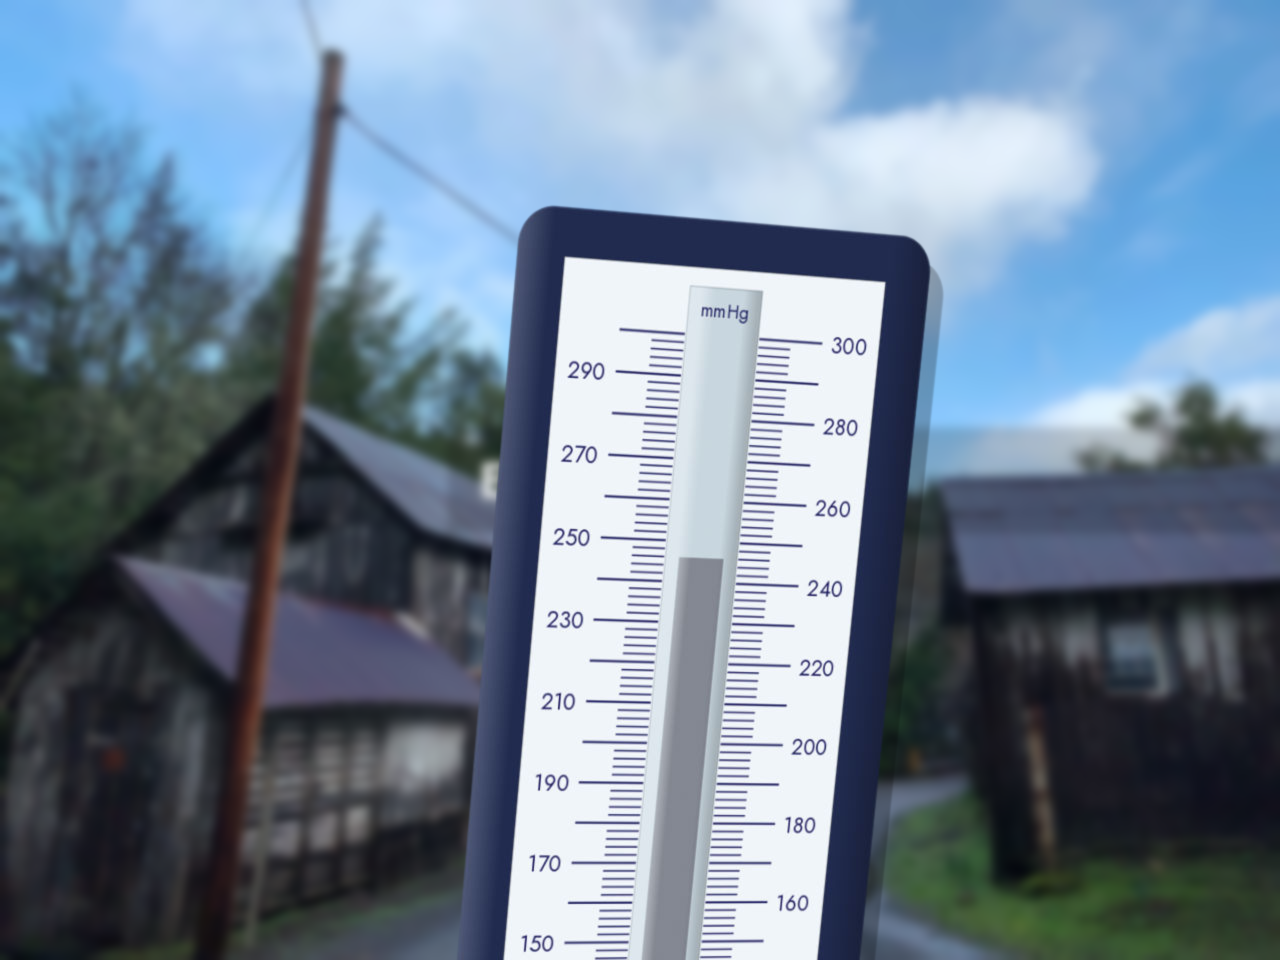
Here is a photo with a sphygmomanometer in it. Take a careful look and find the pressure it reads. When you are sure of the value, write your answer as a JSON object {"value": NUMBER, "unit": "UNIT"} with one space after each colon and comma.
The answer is {"value": 246, "unit": "mmHg"}
